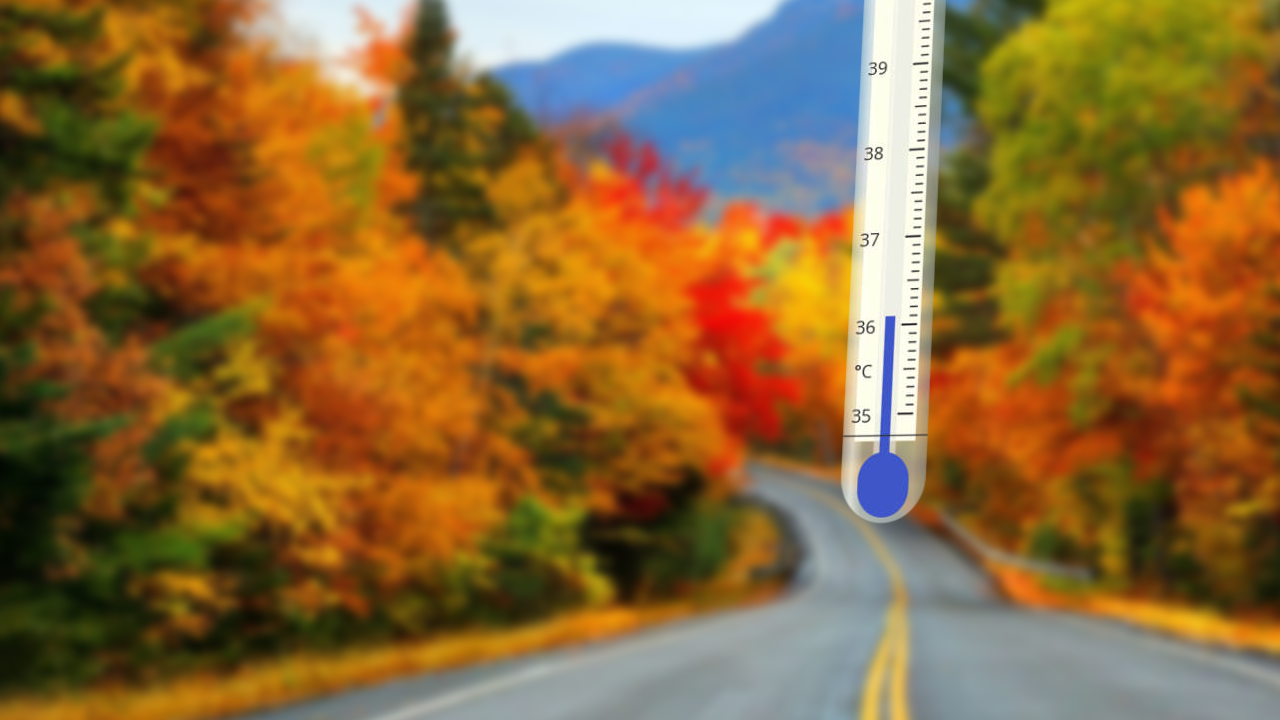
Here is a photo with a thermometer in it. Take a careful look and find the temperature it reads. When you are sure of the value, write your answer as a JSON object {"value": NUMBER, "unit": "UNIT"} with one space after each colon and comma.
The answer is {"value": 36.1, "unit": "°C"}
